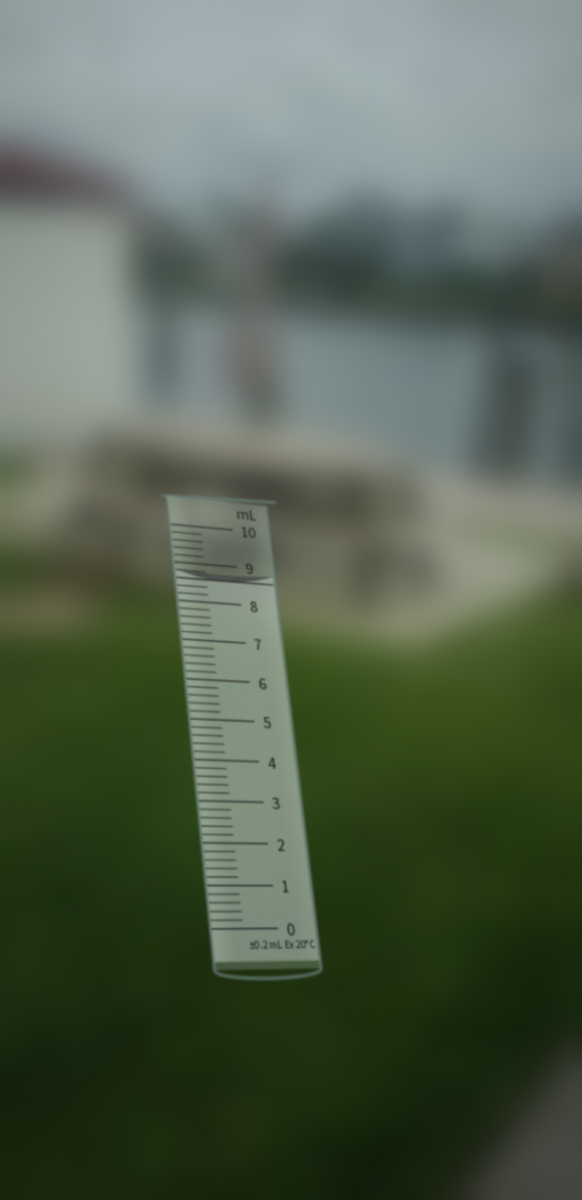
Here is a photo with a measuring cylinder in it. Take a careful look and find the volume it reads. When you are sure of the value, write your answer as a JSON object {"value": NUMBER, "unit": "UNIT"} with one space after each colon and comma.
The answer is {"value": 8.6, "unit": "mL"}
